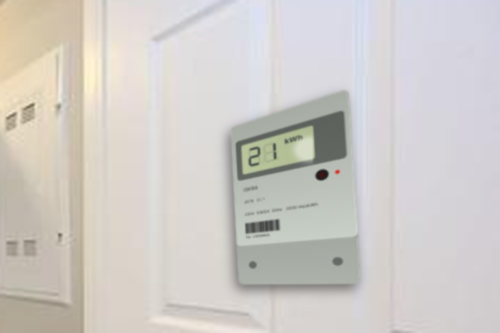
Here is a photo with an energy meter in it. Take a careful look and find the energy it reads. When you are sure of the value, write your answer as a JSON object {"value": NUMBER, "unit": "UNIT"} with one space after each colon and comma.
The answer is {"value": 21, "unit": "kWh"}
